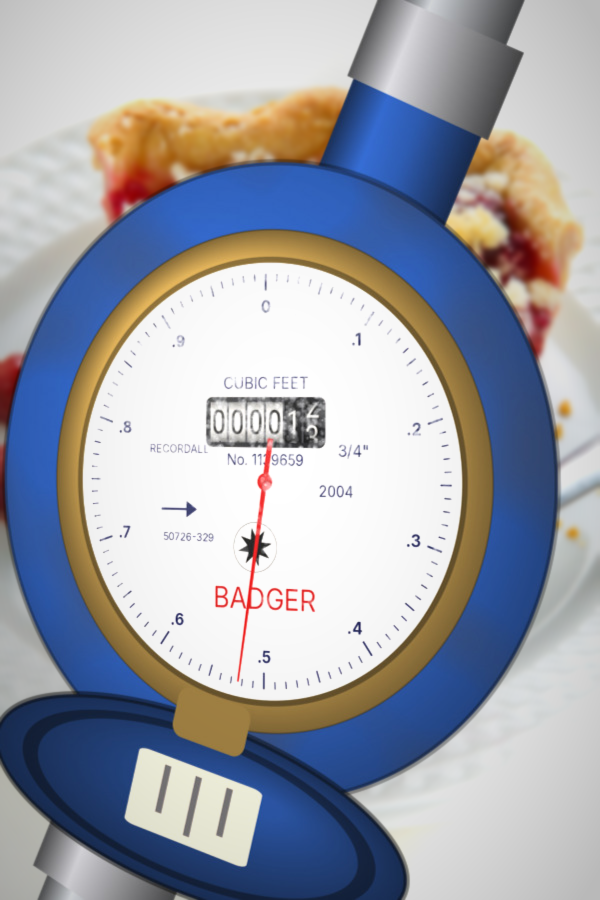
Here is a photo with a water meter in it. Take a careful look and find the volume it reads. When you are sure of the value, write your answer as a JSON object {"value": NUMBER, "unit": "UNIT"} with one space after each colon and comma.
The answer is {"value": 12.52, "unit": "ft³"}
